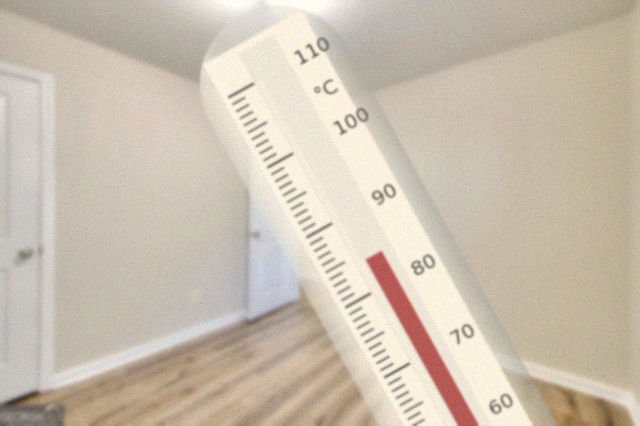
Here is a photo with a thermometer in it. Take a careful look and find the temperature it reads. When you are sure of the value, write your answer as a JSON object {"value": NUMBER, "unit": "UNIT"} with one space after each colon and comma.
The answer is {"value": 84, "unit": "°C"}
